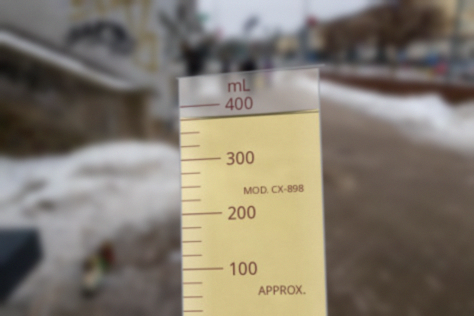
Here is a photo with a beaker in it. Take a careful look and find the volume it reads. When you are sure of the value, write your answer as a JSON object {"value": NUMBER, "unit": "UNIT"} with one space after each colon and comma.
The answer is {"value": 375, "unit": "mL"}
